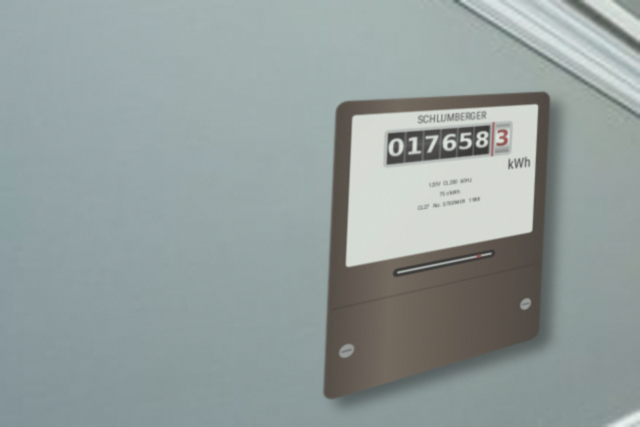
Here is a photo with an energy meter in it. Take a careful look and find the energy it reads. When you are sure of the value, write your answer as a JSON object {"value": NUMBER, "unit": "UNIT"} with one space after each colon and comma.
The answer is {"value": 17658.3, "unit": "kWh"}
